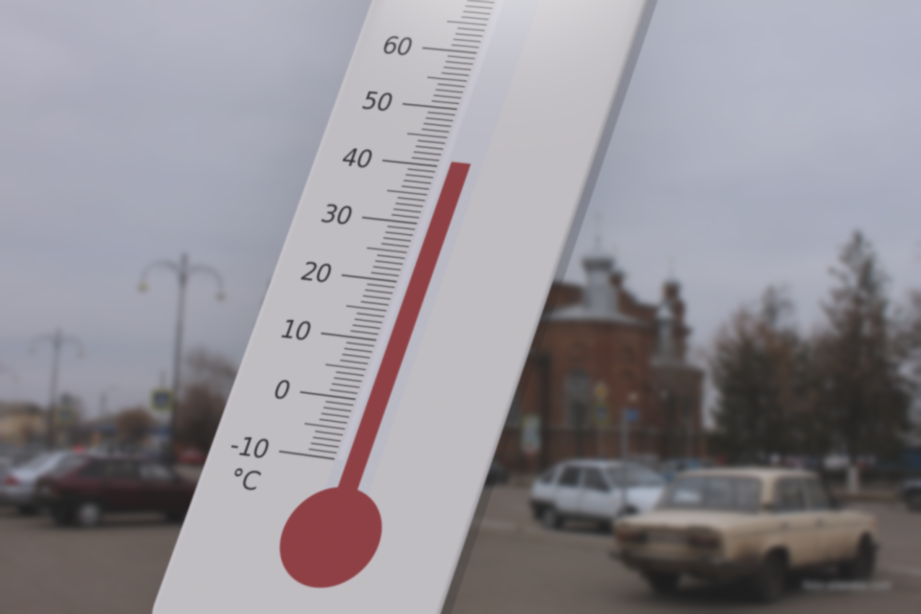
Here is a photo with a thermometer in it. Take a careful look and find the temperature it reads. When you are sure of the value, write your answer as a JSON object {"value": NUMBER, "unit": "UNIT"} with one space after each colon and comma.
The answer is {"value": 41, "unit": "°C"}
